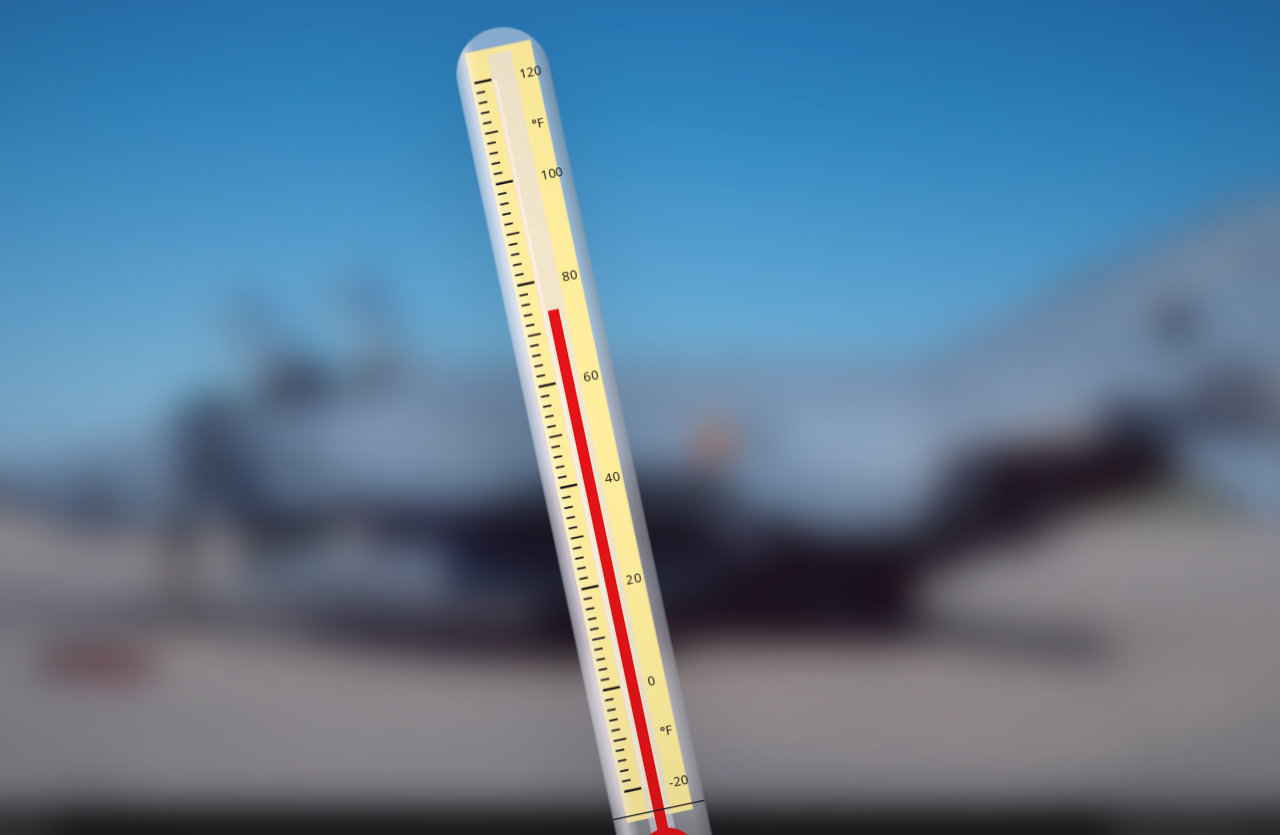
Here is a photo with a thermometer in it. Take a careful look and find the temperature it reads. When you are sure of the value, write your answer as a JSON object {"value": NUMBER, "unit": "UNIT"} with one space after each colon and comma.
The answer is {"value": 74, "unit": "°F"}
